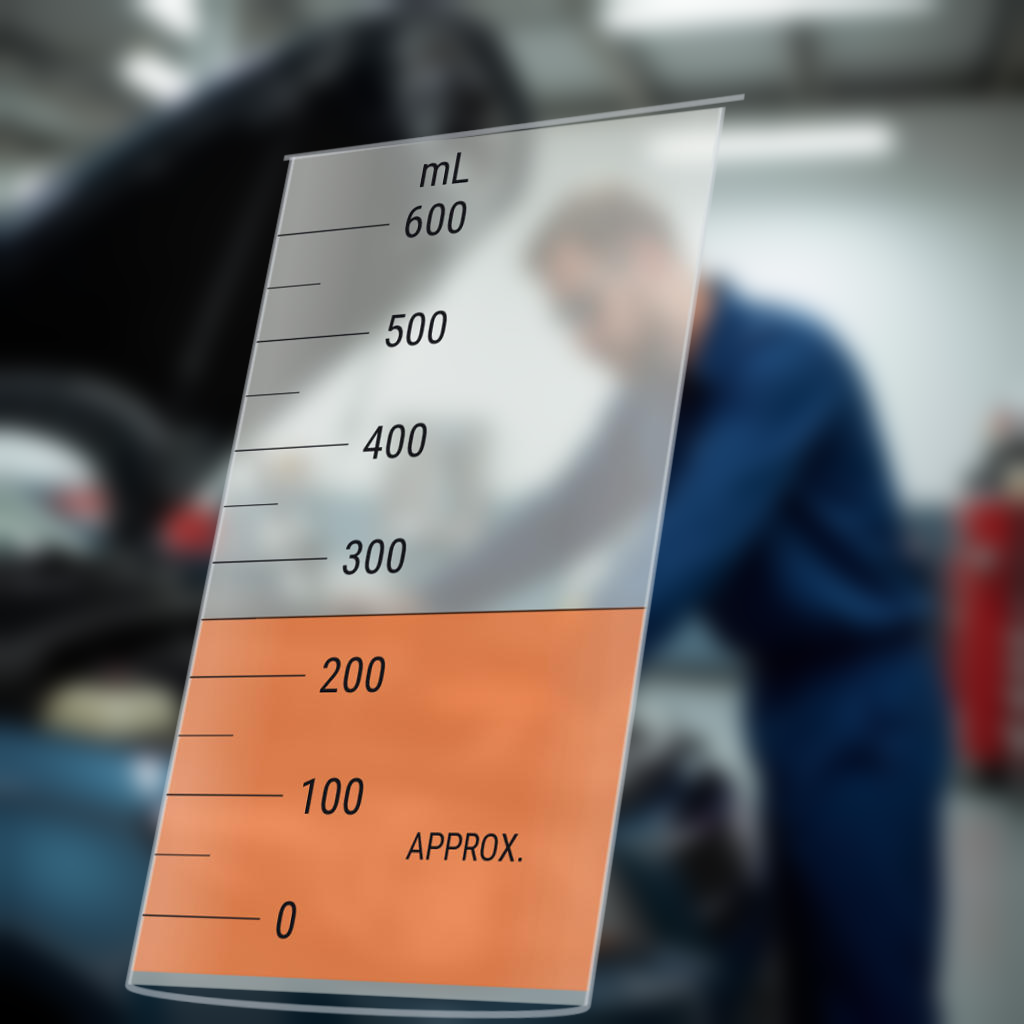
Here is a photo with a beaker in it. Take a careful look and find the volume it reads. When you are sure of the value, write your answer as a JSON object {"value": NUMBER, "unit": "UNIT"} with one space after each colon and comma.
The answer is {"value": 250, "unit": "mL"}
